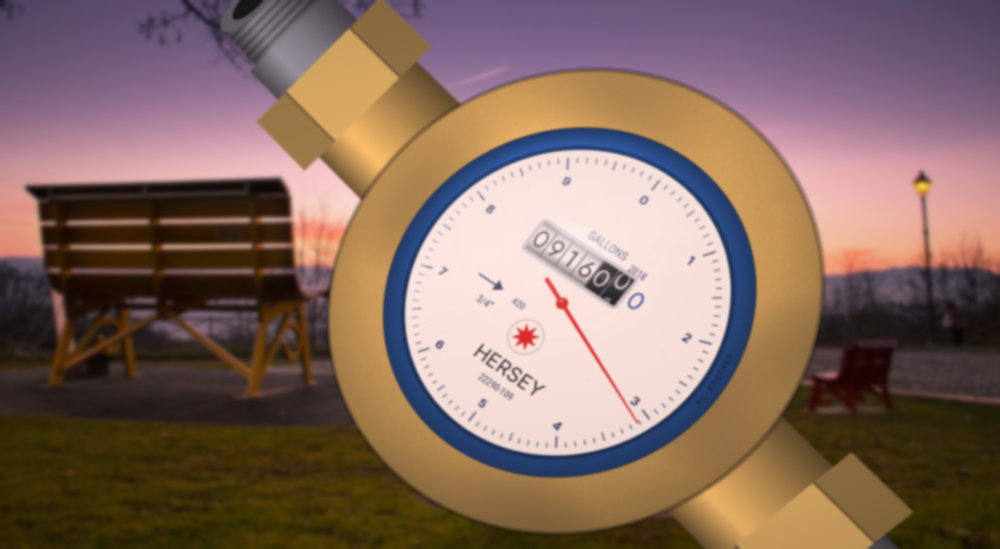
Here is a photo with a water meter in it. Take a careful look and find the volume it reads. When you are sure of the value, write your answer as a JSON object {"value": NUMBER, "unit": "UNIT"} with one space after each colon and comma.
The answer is {"value": 916003.1, "unit": "gal"}
